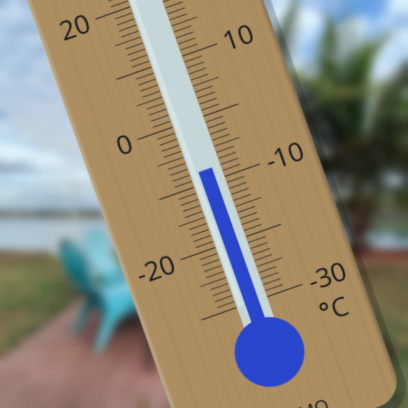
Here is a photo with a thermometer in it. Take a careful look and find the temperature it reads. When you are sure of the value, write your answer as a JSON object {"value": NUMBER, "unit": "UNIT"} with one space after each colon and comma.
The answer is {"value": -8, "unit": "°C"}
